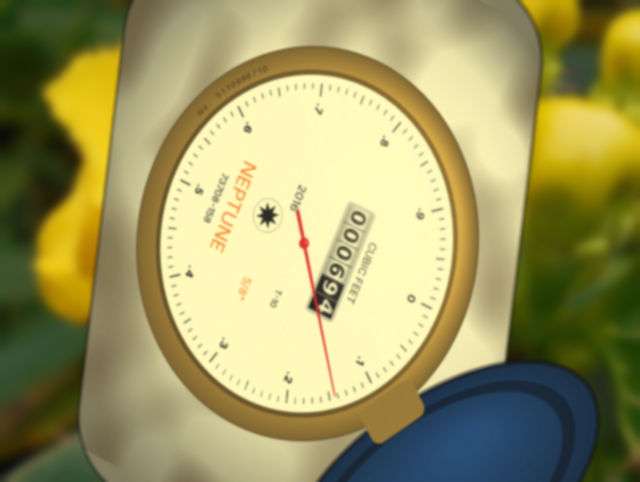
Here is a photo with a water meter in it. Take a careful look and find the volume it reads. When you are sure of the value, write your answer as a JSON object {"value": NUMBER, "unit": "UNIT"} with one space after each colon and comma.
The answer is {"value": 694.14, "unit": "ft³"}
